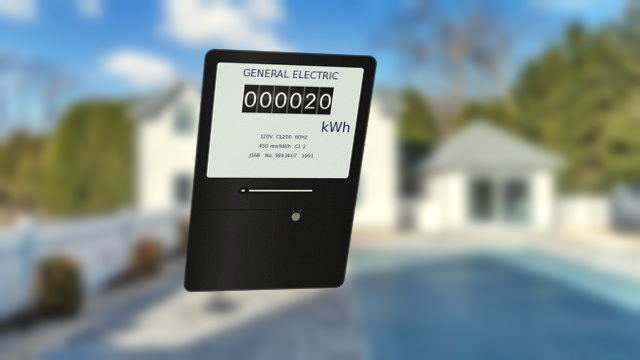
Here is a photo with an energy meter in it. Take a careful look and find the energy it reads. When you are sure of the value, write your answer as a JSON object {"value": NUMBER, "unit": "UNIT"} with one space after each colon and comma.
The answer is {"value": 20, "unit": "kWh"}
